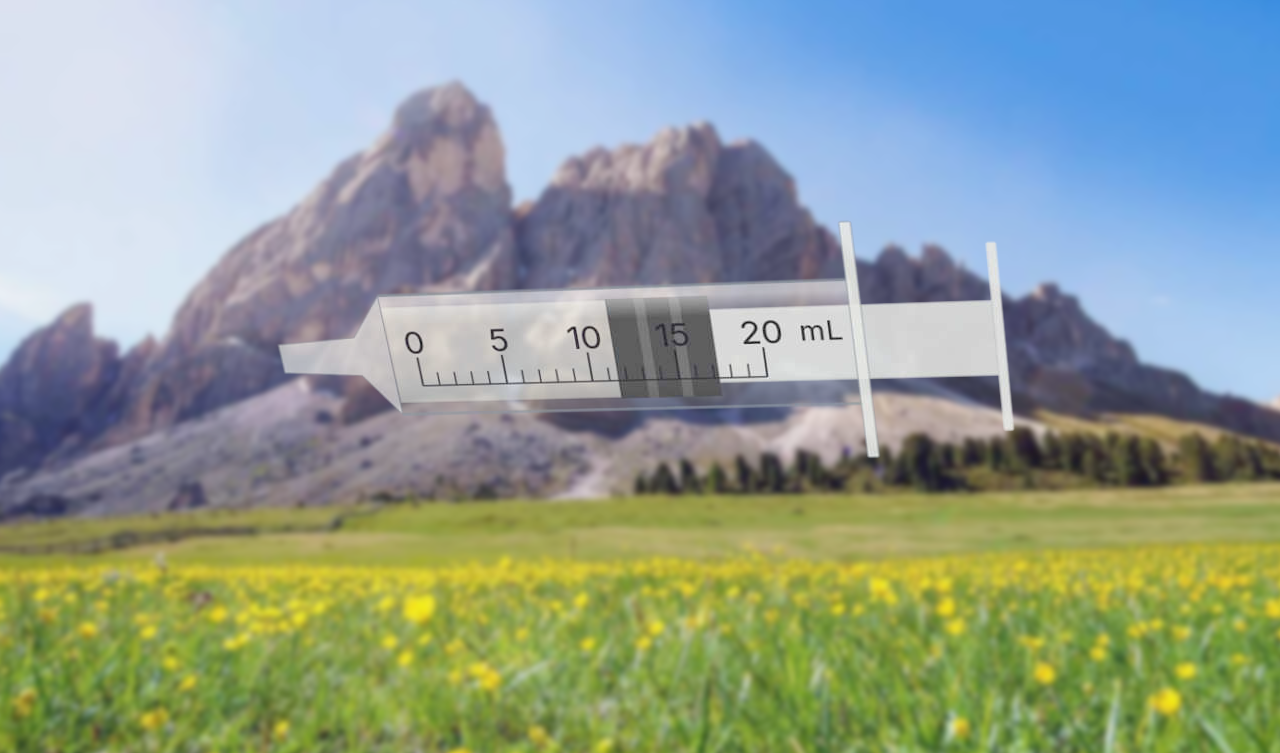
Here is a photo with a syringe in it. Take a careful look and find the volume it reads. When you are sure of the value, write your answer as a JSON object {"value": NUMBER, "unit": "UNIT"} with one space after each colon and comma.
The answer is {"value": 11.5, "unit": "mL"}
